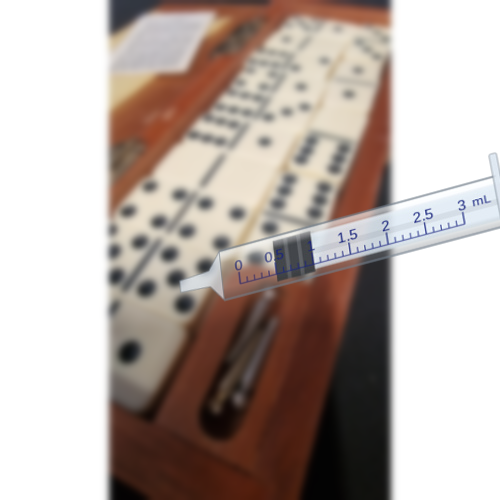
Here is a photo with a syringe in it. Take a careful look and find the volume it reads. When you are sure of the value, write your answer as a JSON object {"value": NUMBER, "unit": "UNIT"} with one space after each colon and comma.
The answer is {"value": 0.5, "unit": "mL"}
